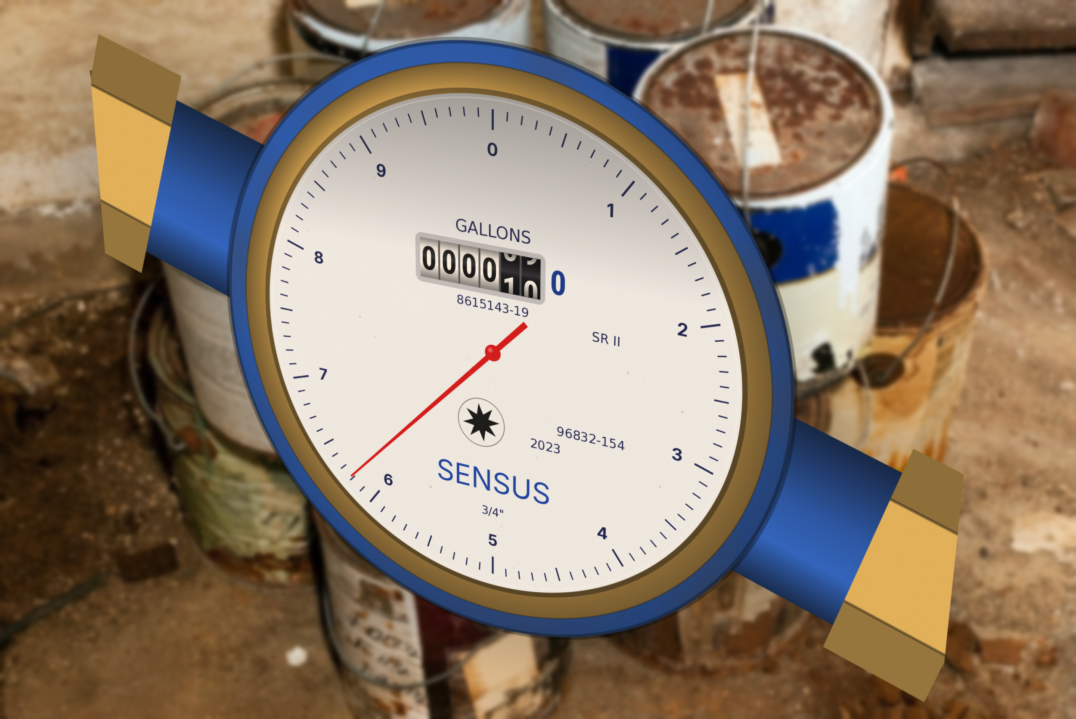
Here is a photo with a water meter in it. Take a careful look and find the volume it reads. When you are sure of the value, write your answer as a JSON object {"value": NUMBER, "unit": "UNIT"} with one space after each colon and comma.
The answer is {"value": 96.2, "unit": "gal"}
